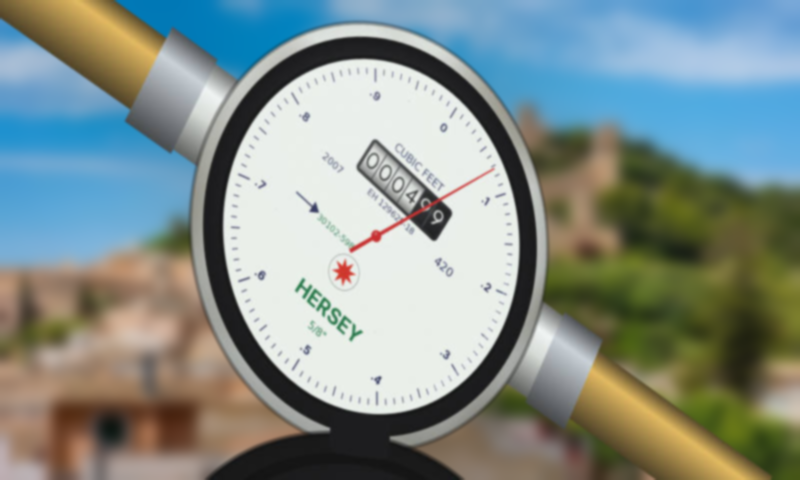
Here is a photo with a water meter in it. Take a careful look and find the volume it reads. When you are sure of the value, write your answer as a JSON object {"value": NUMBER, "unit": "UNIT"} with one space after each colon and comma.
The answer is {"value": 499.07, "unit": "ft³"}
